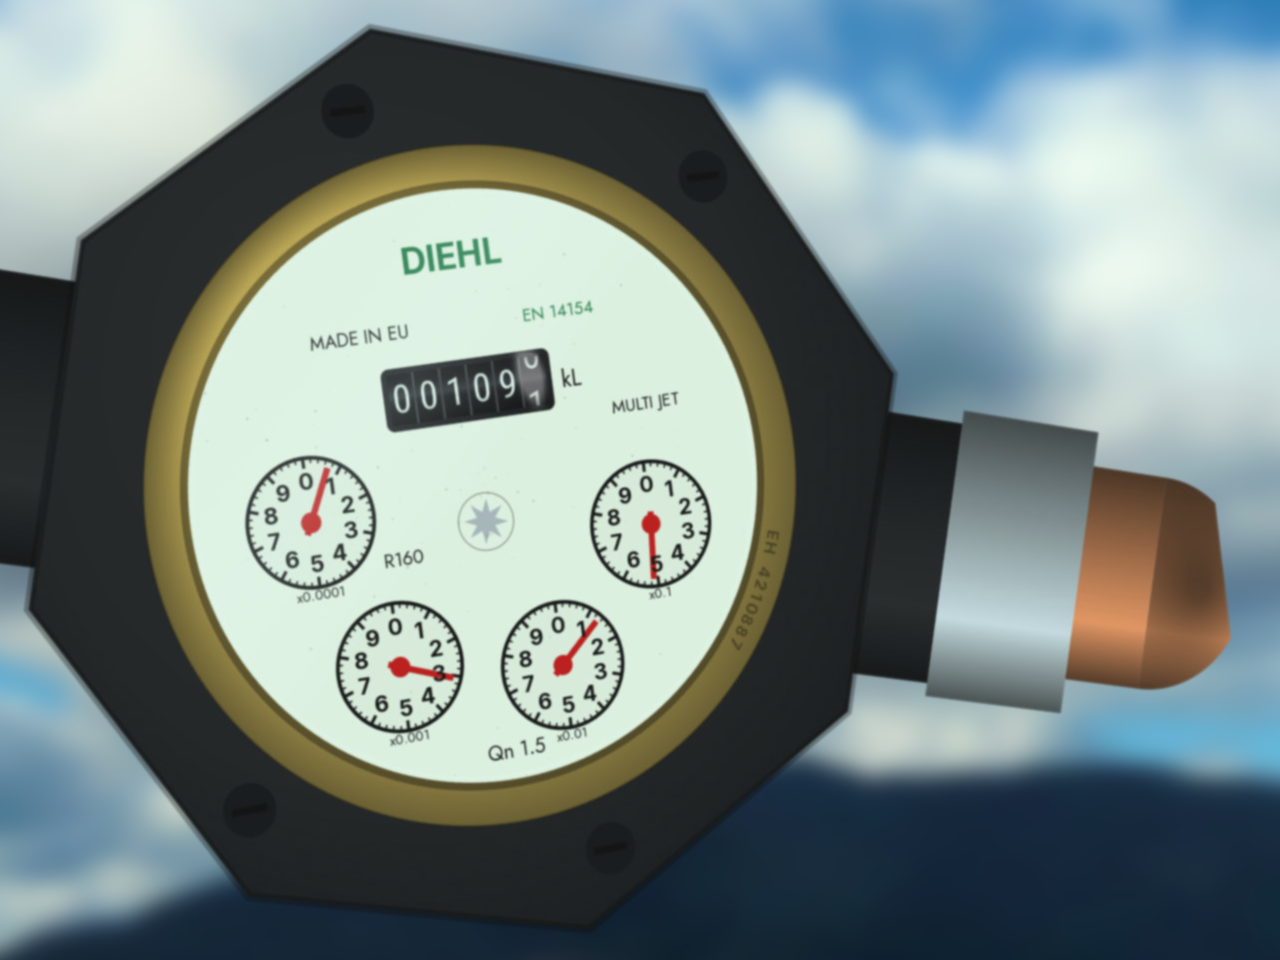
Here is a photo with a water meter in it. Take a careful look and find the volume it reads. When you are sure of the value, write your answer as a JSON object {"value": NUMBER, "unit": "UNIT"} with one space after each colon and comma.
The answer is {"value": 1090.5130, "unit": "kL"}
